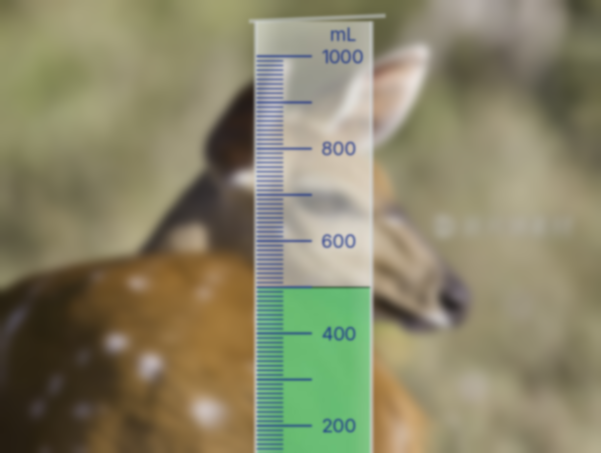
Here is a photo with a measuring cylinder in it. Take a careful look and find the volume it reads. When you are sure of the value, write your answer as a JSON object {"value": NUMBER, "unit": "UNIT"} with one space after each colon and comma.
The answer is {"value": 500, "unit": "mL"}
